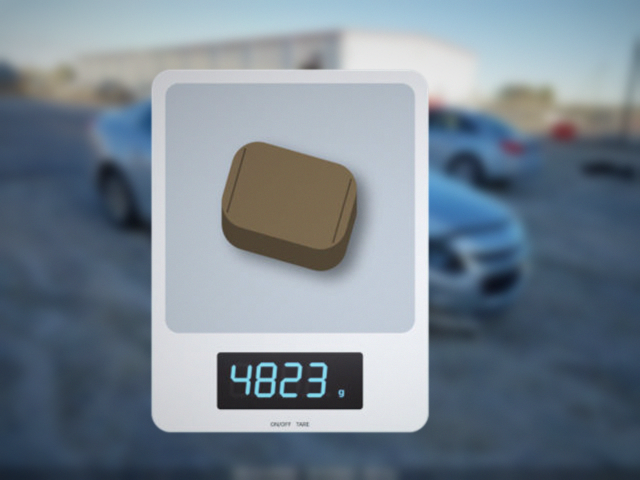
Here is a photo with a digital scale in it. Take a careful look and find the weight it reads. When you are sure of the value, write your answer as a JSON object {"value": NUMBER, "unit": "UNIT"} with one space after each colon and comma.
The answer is {"value": 4823, "unit": "g"}
